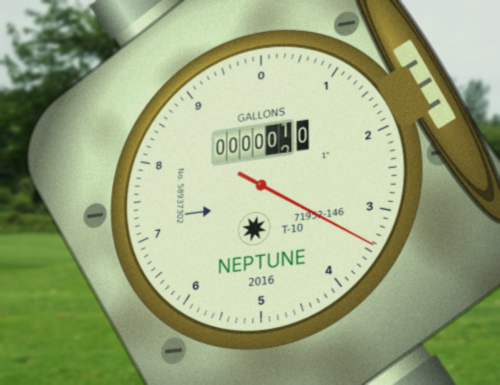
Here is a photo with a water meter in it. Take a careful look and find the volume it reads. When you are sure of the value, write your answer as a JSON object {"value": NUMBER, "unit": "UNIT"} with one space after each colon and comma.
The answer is {"value": 13.4, "unit": "gal"}
